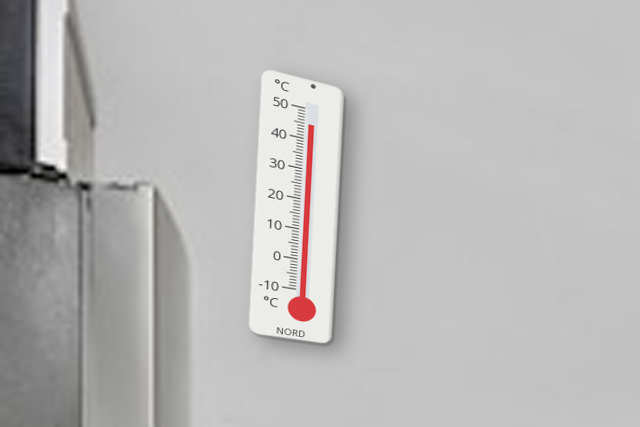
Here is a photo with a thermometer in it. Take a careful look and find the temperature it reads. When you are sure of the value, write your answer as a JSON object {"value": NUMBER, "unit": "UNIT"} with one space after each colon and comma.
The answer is {"value": 45, "unit": "°C"}
